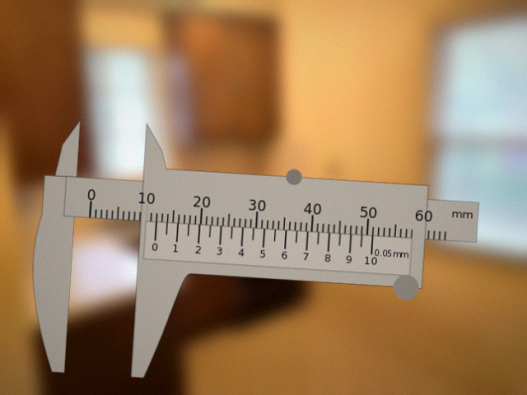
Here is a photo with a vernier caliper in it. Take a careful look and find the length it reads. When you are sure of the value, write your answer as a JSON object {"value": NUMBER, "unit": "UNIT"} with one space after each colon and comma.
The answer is {"value": 12.0, "unit": "mm"}
